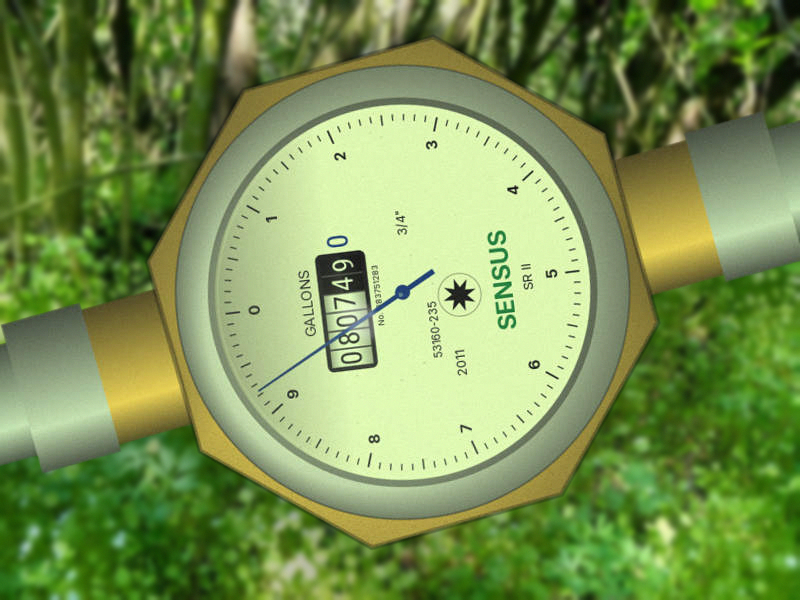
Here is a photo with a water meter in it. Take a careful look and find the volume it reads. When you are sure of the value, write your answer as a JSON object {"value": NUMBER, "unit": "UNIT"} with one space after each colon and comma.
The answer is {"value": 807489.2, "unit": "gal"}
